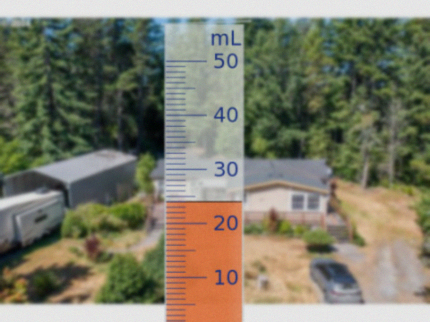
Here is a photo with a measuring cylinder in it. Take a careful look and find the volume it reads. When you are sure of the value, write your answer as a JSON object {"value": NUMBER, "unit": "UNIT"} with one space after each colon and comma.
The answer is {"value": 24, "unit": "mL"}
